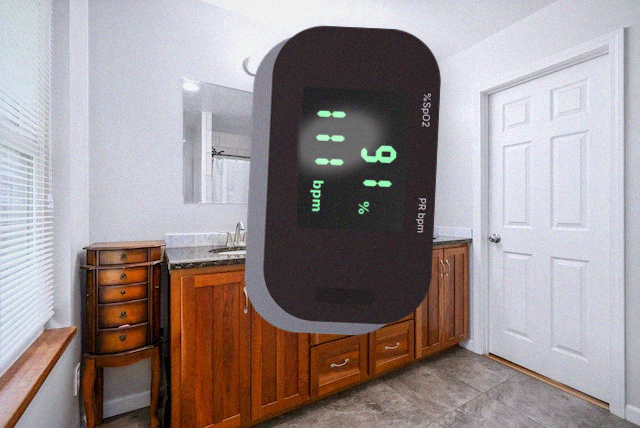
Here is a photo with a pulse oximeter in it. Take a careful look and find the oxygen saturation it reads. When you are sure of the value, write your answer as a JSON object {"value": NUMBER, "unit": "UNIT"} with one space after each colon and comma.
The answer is {"value": 91, "unit": "%"}
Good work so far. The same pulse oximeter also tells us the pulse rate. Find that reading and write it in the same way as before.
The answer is {"value": 111, "unit": "bpm"}
